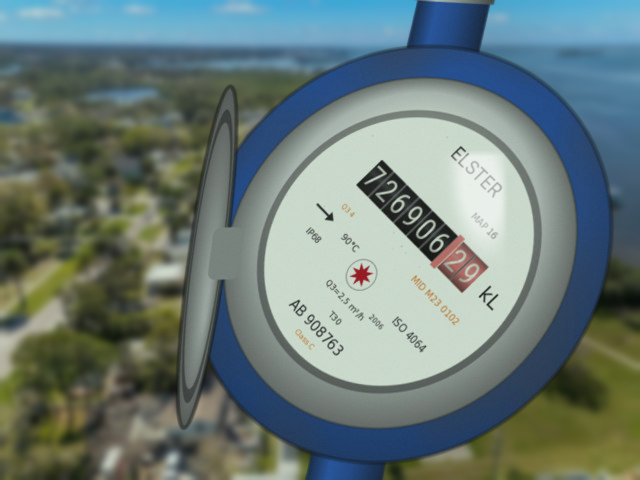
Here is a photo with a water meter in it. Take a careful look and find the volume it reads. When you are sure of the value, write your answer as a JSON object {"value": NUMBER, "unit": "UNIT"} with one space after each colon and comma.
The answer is {"value": 726906.29, "unit": "kL"}
